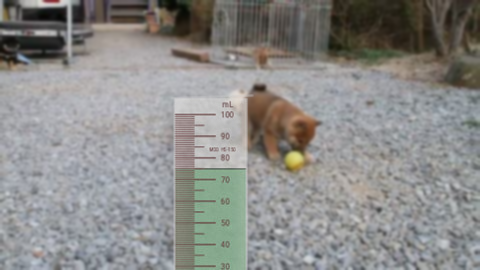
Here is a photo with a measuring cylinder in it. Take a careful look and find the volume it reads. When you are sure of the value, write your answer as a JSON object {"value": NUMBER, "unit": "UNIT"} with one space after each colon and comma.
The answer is {"value": 75, "unit": "mL"}
